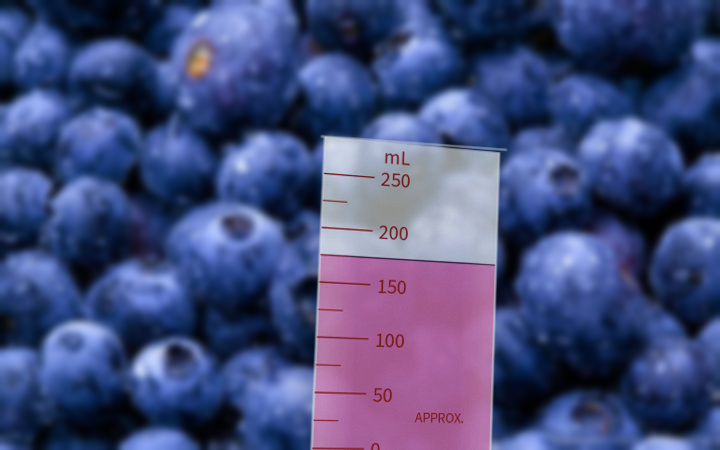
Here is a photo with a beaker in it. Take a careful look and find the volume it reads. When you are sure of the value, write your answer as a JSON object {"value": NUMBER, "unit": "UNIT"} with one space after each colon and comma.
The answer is {"value": 175, "unit": "mL"}
